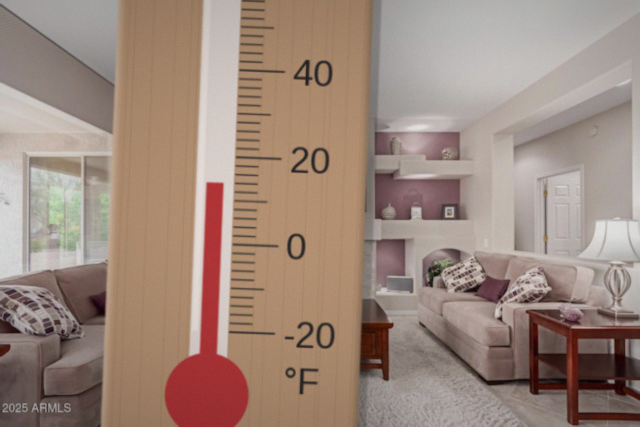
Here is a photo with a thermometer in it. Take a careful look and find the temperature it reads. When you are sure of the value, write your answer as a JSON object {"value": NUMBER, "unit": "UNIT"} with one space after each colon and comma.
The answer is {"value": 14, "unit": "°F"}
